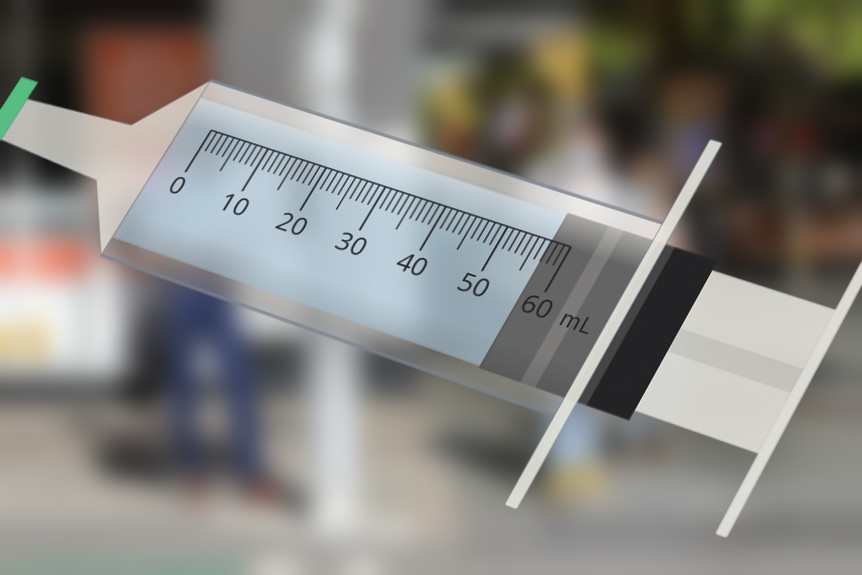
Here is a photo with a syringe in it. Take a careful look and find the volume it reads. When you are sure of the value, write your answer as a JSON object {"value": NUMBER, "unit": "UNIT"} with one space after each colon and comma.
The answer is {"value": 57, "unit": "mL"}
